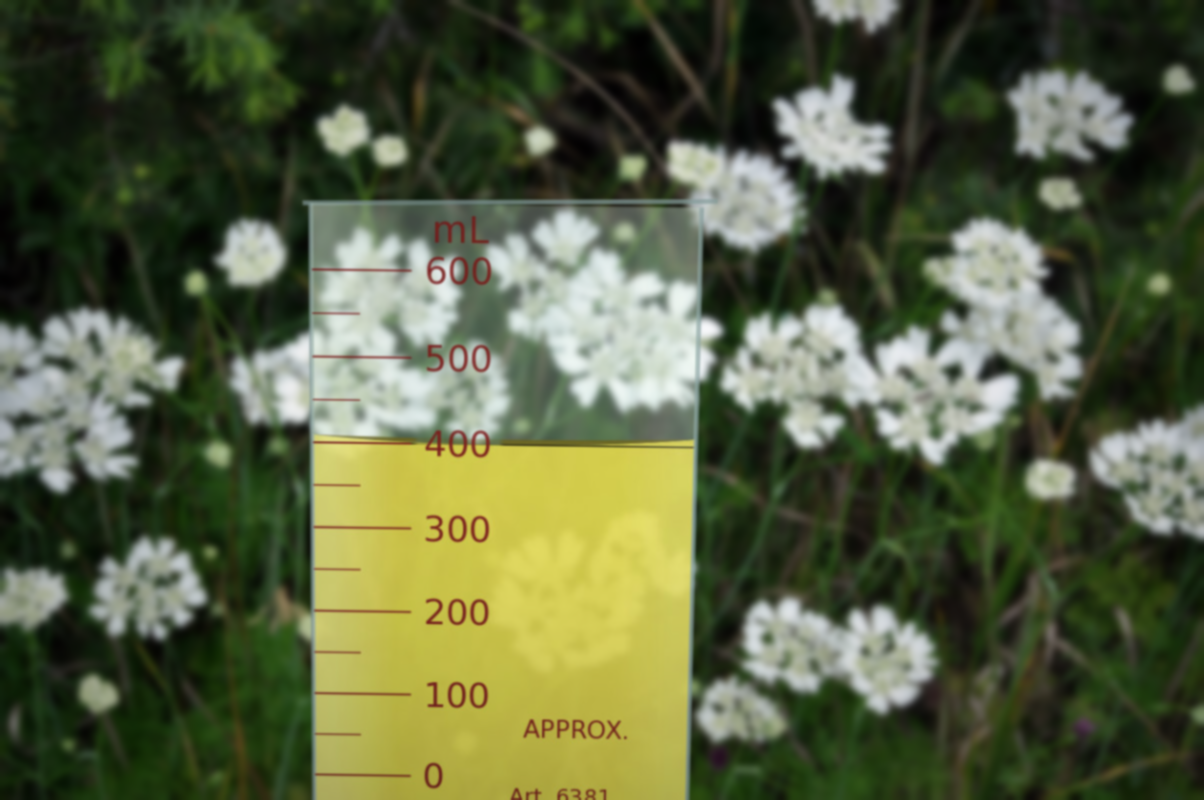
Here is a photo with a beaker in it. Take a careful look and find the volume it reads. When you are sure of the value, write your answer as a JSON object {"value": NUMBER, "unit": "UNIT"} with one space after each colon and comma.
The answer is {"value": 400, "unit": "mL"}
